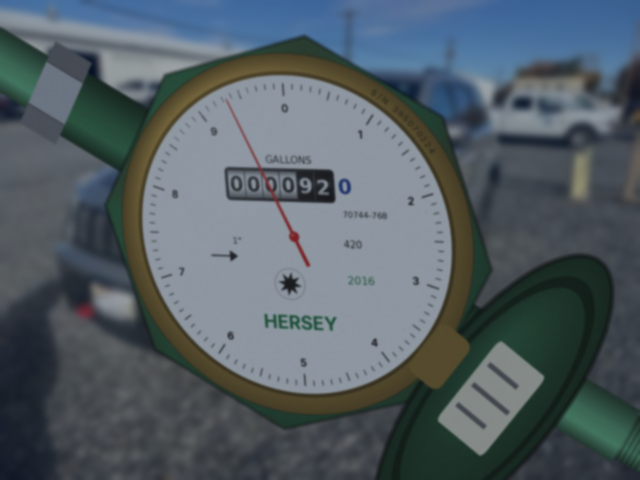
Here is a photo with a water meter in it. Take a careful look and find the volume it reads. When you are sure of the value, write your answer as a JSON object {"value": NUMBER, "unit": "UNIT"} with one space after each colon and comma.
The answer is {"value": 919.3, "unit": "gal"}
